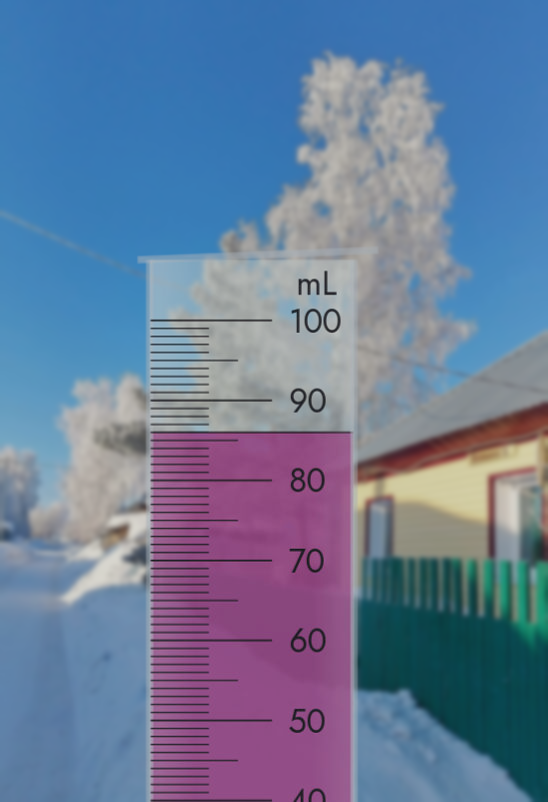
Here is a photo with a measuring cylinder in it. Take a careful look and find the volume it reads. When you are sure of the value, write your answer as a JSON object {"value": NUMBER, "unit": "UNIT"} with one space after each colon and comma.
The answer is {"value": 86, "unit": "mL"}
